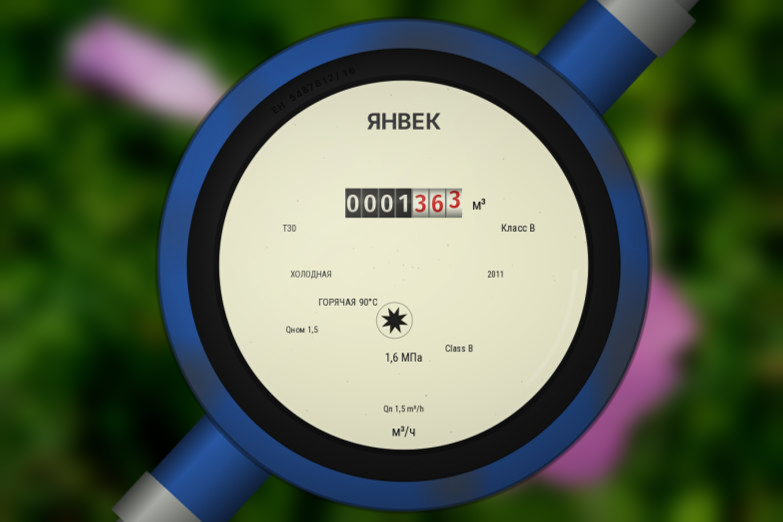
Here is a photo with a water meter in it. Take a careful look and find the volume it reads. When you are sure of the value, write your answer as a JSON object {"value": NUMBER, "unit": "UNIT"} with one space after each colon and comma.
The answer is {"value": 1.363, "unit": "m³"}
